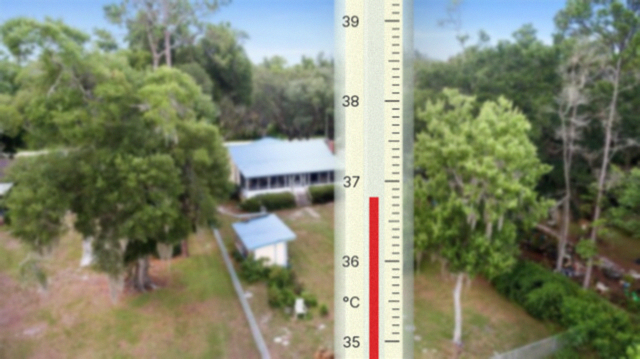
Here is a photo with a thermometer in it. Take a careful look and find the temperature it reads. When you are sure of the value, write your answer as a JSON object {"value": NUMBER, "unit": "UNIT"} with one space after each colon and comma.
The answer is {"value": 36.8, "unit": "°C"}
